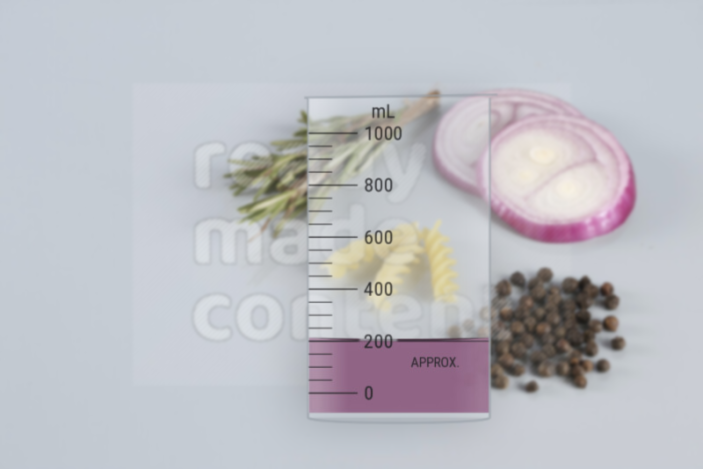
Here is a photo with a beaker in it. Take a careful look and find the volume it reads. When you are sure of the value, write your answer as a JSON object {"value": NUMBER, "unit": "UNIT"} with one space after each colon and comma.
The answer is {"value": 200, "unit": "mL"}
